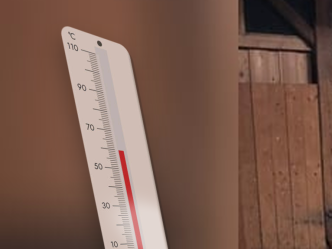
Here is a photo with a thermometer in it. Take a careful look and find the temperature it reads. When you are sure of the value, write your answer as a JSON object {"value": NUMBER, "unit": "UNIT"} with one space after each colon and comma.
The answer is {"value": 60, "unit": "°C"}
